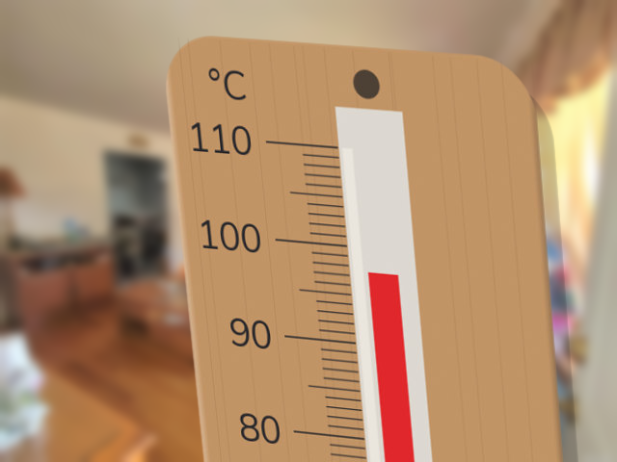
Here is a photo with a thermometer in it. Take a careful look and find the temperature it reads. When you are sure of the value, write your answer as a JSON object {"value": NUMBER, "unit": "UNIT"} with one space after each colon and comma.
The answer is {"value": 97.5, "unit": "°C"}
